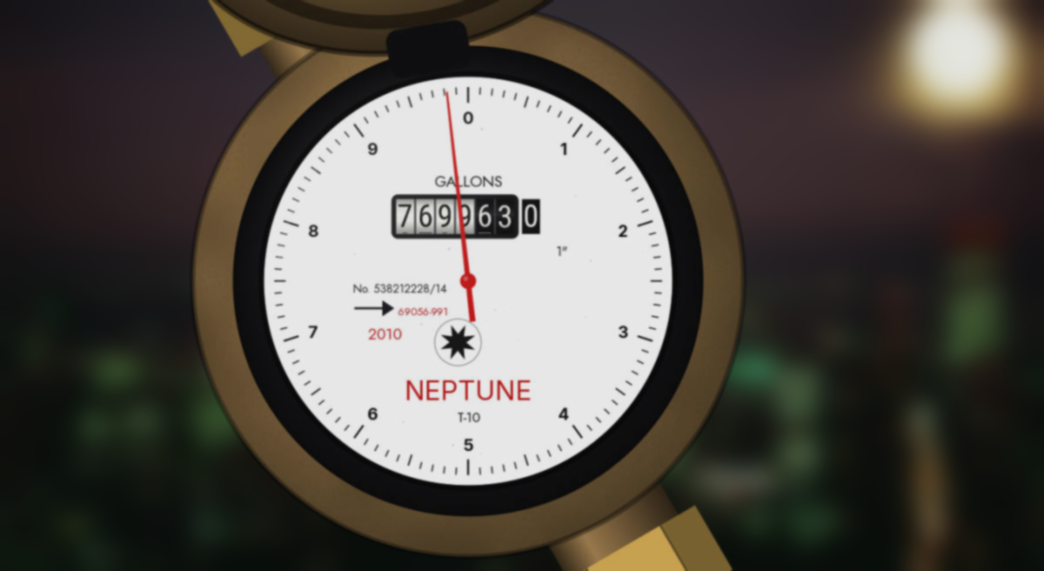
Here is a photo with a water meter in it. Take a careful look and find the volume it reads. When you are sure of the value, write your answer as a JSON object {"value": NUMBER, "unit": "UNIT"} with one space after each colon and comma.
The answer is {"value": 7699629.8, "unit": "gal"}
